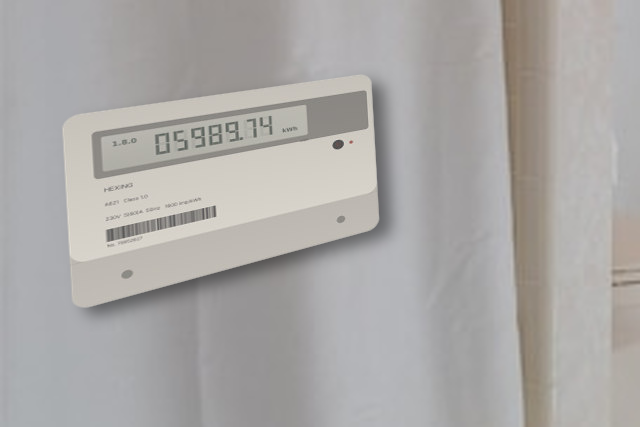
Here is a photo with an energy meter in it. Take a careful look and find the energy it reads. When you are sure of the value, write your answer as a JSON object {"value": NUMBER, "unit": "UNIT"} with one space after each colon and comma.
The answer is {"value": 5989.74, "unit": "kWh"}
